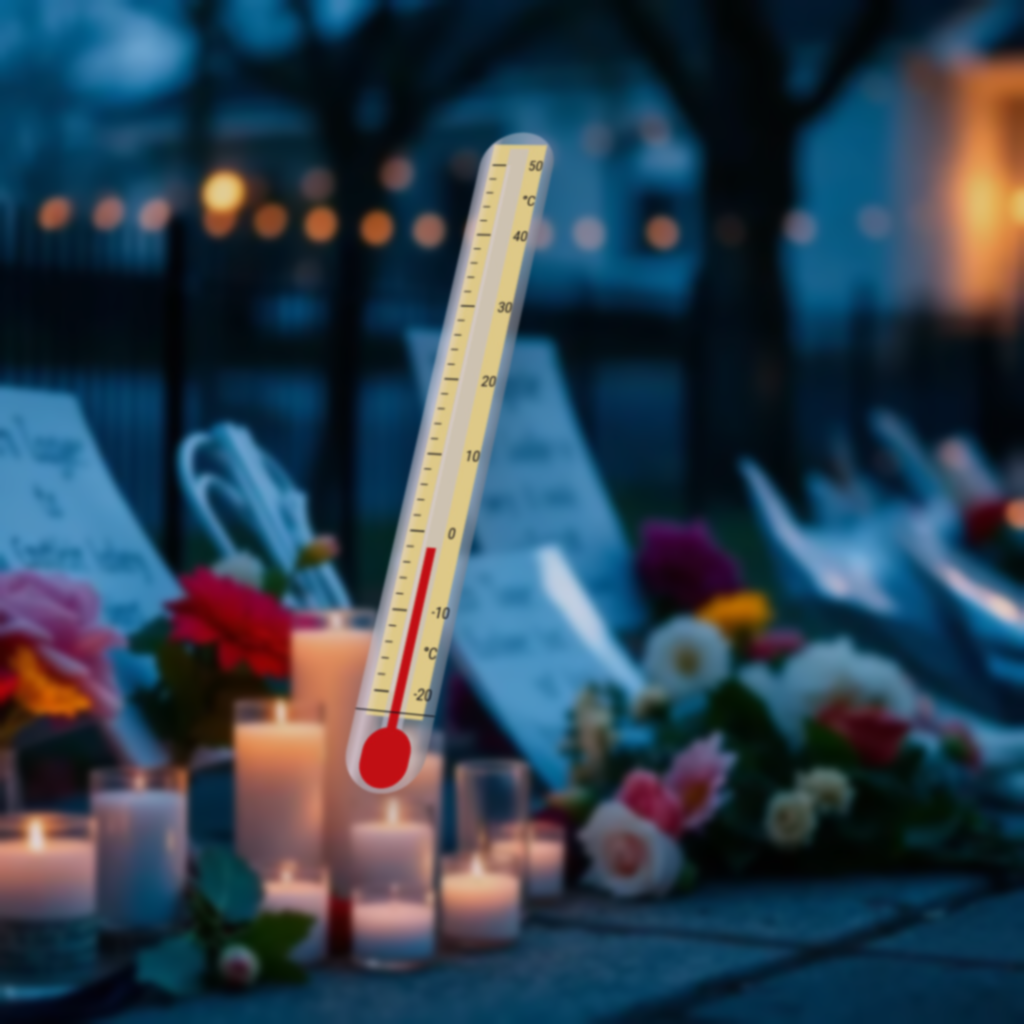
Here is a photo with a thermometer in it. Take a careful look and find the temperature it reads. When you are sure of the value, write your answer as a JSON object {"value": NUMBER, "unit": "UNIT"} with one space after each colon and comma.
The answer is {"value": -2, "unit": "°C"}
